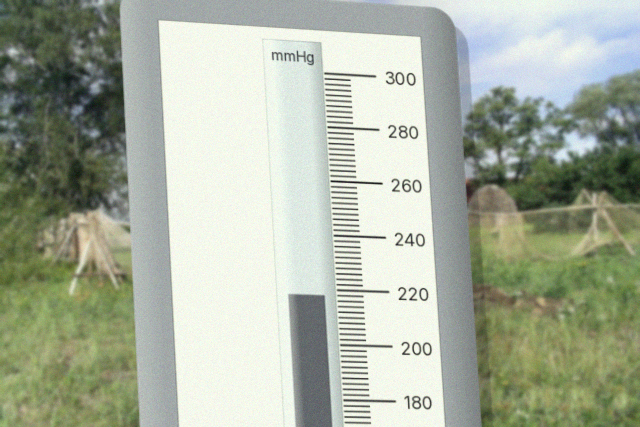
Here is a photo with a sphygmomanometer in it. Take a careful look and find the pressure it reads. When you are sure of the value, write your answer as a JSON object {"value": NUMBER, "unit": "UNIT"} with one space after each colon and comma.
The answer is {"value": 218, "unit": "mmHg"}
